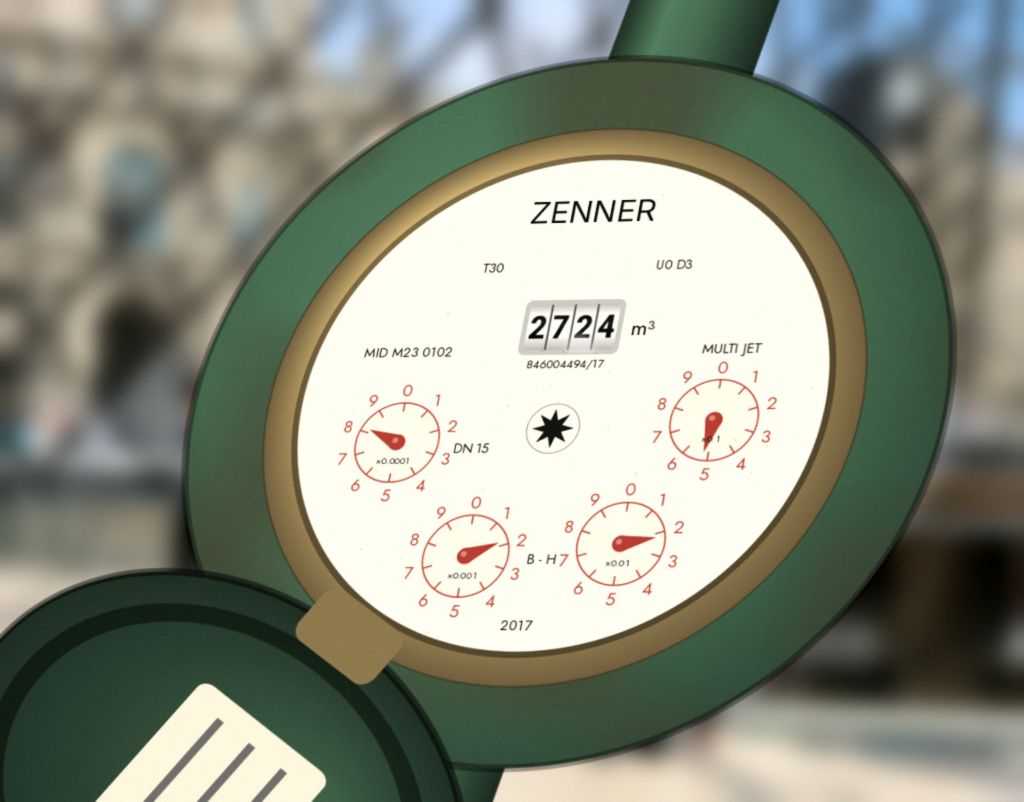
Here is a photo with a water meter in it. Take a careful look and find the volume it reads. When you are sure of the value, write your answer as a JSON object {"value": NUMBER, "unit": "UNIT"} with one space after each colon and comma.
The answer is {"value": 2724.5218, "unit": "m³"}
